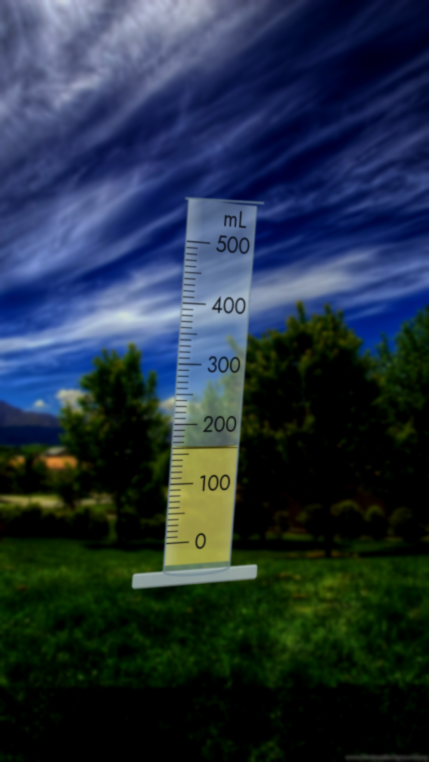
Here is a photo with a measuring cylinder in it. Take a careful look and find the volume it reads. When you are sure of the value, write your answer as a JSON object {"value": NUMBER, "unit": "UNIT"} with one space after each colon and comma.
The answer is {"value": 160, "unit": "mL"}
